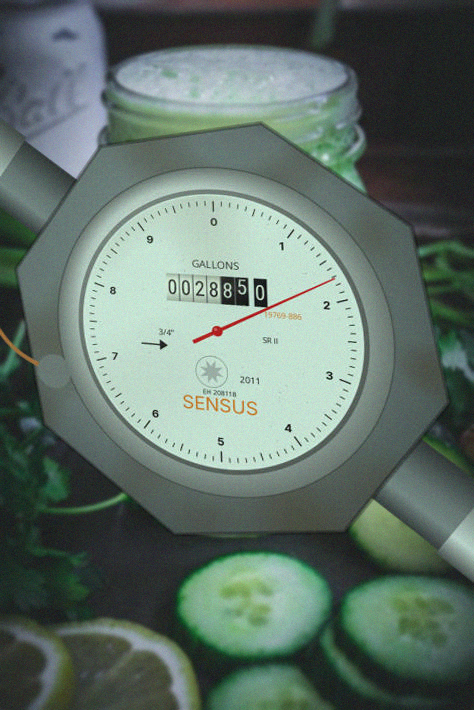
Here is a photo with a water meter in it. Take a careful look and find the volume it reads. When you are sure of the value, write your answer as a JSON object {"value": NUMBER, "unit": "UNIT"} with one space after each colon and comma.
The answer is {"value": 28851.7, "unit": "gal"}
